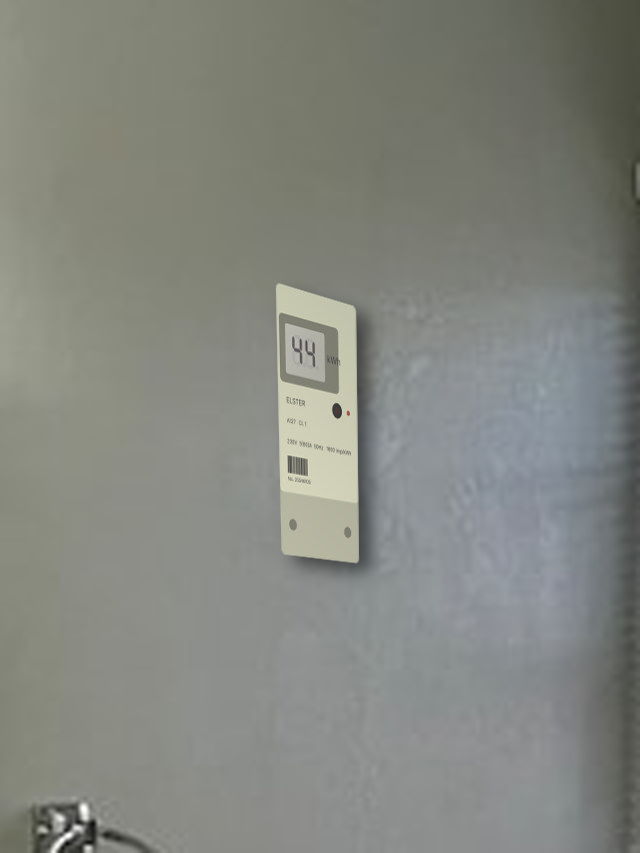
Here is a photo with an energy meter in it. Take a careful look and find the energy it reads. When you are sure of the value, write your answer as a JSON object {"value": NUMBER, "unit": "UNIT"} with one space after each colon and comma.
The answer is {"value": 44, "unit": "kWh"}
